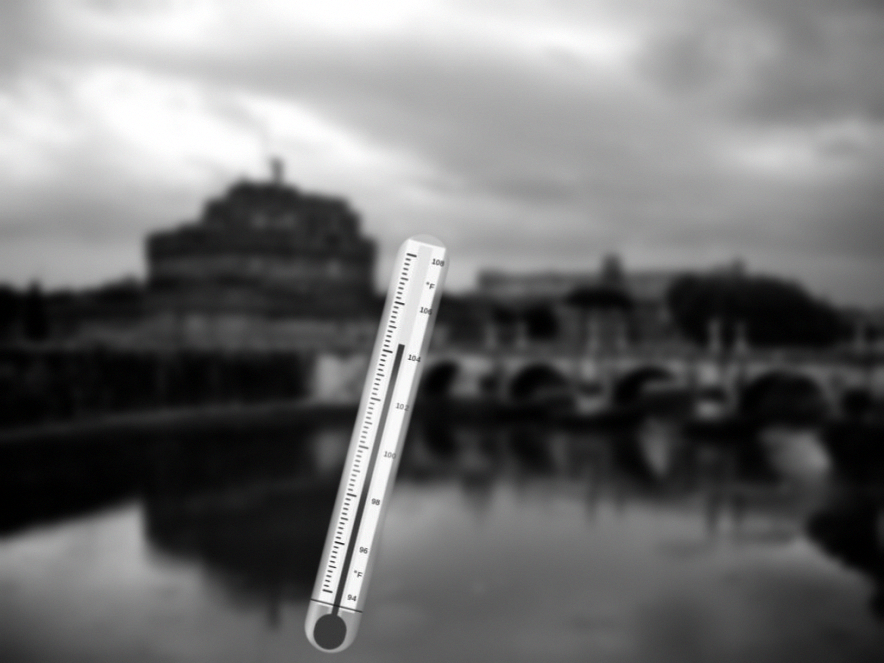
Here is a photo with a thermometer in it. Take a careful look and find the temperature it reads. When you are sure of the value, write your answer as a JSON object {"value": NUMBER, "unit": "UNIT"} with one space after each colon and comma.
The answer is {"value": 104.4, "unit": "°F"}
